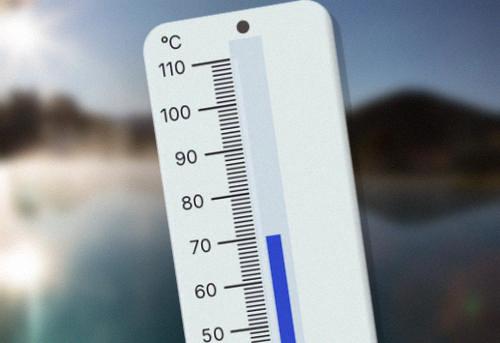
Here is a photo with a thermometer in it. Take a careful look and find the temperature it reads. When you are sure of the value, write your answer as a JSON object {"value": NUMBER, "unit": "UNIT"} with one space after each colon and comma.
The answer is {"value": 70, "unit": "°C"}
